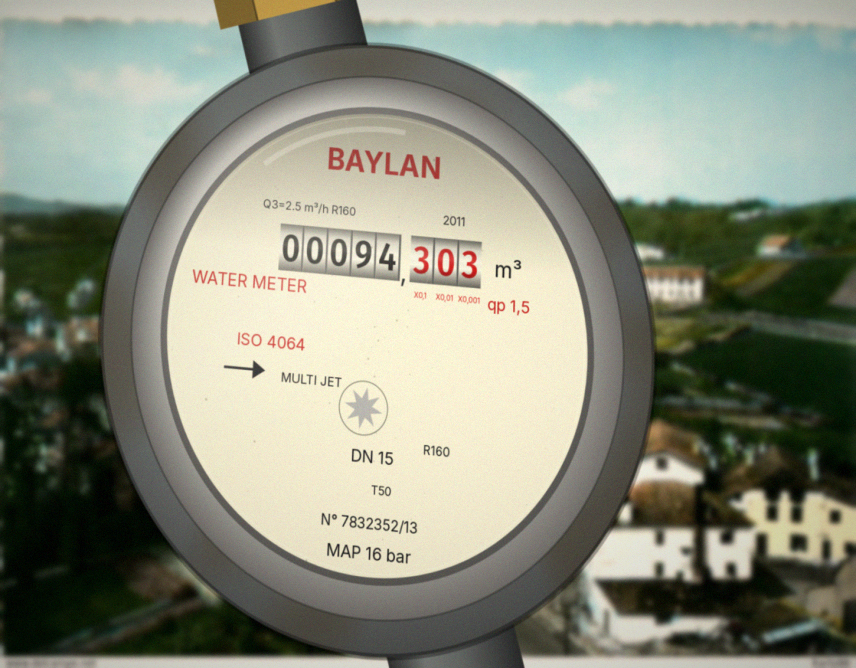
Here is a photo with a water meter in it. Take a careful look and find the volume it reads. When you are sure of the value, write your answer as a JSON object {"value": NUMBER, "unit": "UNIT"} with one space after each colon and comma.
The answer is {"value": 94.303, "unit": "m³"}
